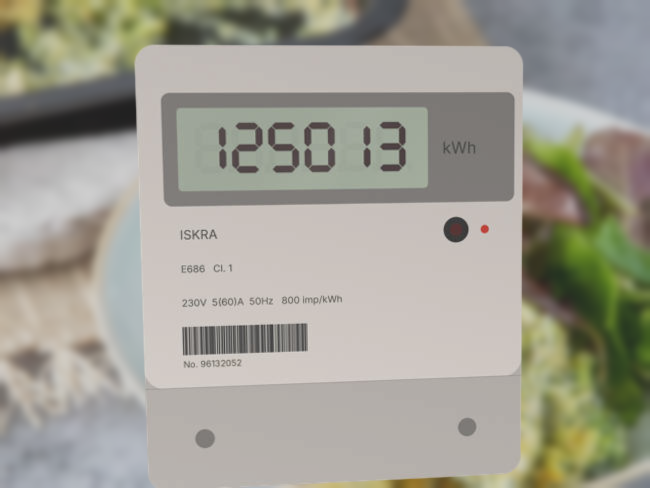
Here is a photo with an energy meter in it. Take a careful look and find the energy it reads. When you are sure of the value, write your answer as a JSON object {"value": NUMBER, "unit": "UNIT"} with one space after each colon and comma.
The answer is {"value": 125013, "unit": "kWh"}
